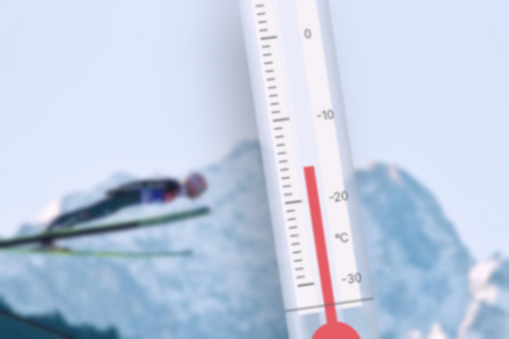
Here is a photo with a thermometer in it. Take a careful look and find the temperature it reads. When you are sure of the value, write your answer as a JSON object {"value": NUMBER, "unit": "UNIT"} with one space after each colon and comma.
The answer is {"value": -16, "unit": "°C"}
